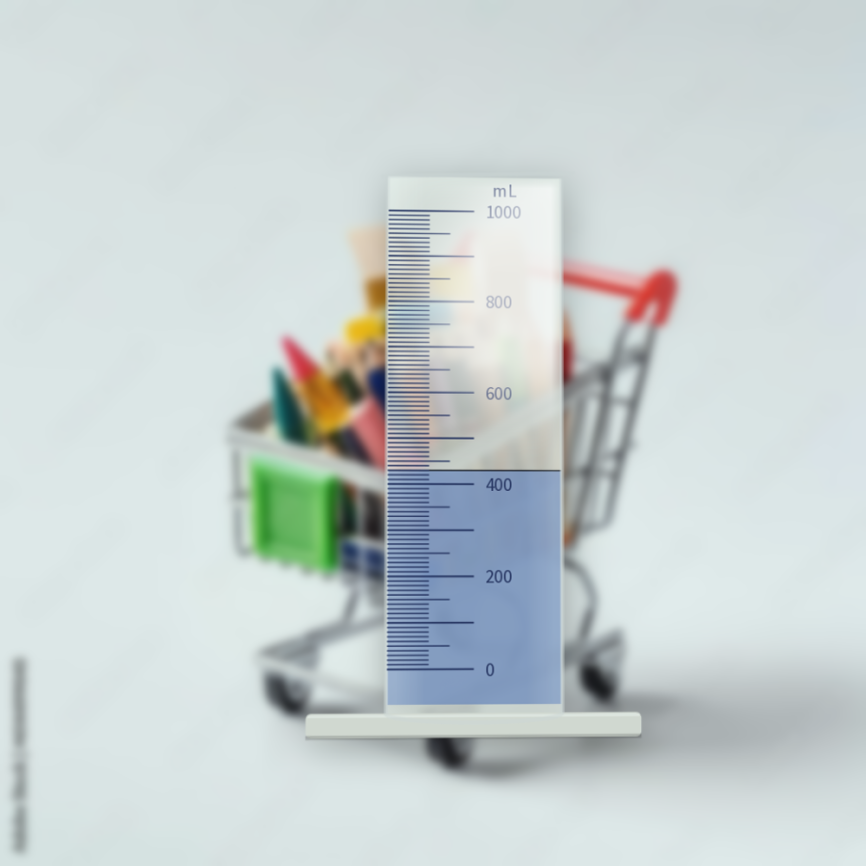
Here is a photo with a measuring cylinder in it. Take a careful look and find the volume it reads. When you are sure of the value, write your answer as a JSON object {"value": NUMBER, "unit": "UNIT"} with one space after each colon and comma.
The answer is {"value": 430, "unit": "mL"}
